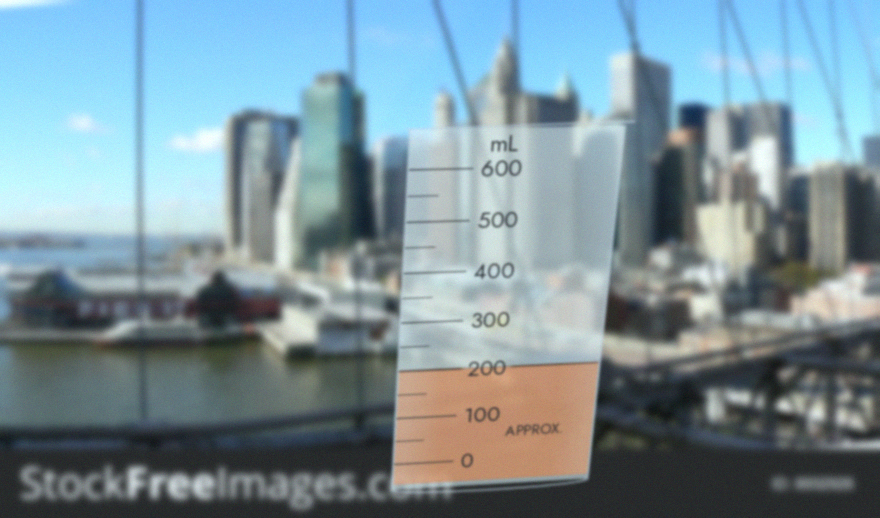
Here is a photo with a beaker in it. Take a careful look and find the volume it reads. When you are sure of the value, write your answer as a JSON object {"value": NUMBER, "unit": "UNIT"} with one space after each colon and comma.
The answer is {"value": 200, "unit": "mL"}
